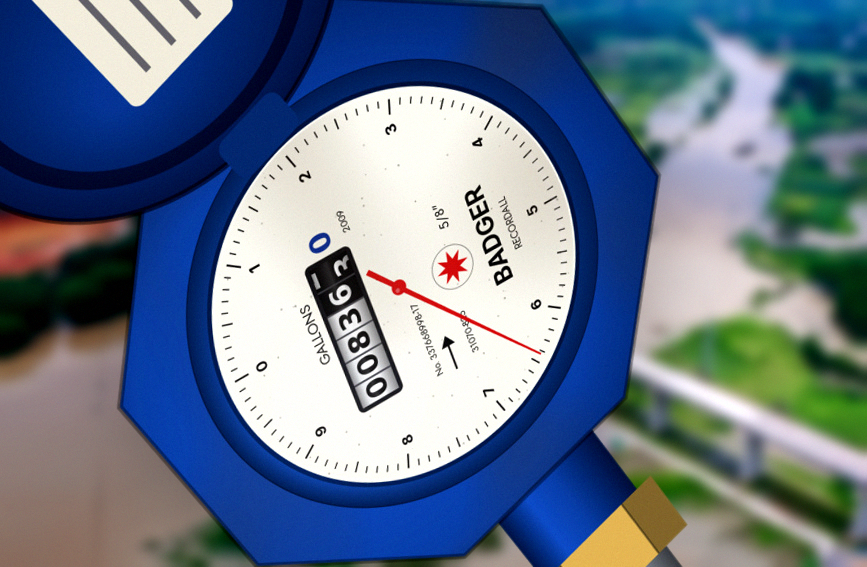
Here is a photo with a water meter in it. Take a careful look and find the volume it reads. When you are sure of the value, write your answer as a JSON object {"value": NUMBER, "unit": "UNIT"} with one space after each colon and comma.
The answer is {"value": 83626.4, "unit": "gal"}
